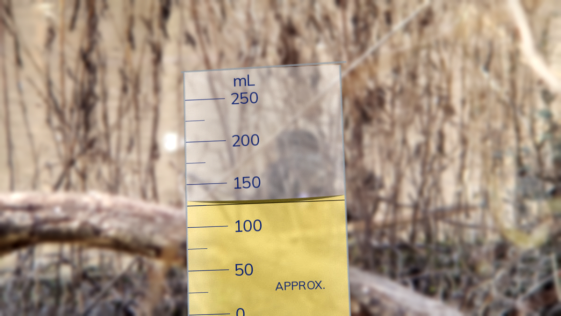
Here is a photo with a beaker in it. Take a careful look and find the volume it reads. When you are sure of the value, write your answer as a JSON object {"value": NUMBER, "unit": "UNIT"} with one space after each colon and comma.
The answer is {"value": 125, "unit": "mL"}
